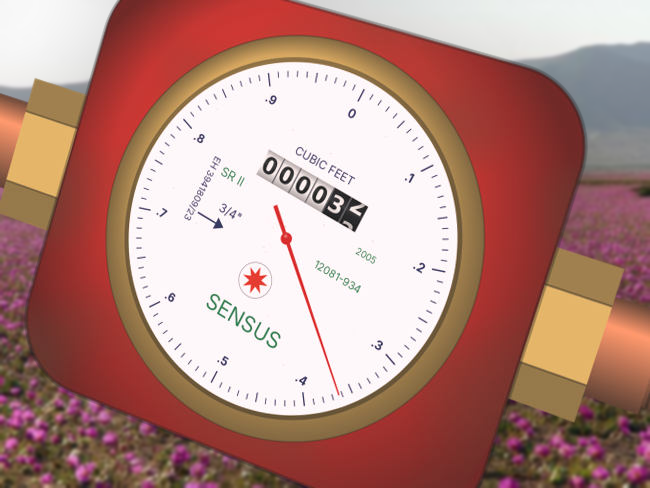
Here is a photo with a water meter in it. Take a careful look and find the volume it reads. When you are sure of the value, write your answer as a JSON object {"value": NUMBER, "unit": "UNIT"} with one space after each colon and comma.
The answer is {"value": 32.36, "unit": "ft³"}
